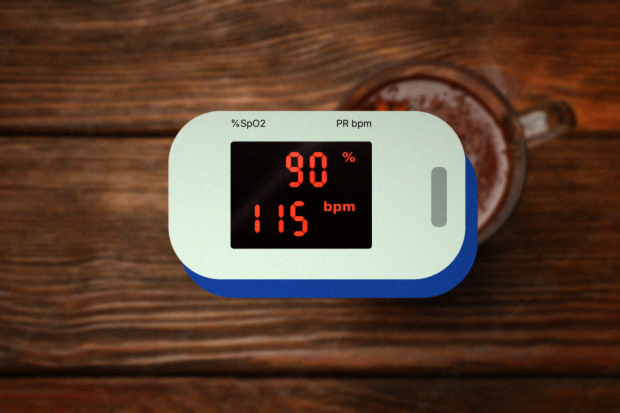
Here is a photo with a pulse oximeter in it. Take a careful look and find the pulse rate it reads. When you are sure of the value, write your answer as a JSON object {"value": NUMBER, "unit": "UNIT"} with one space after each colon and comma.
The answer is {"value": 115, "unit": "bpm"}
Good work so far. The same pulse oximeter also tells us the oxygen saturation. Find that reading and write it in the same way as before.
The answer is {"value": 90, "unit": "%"}
